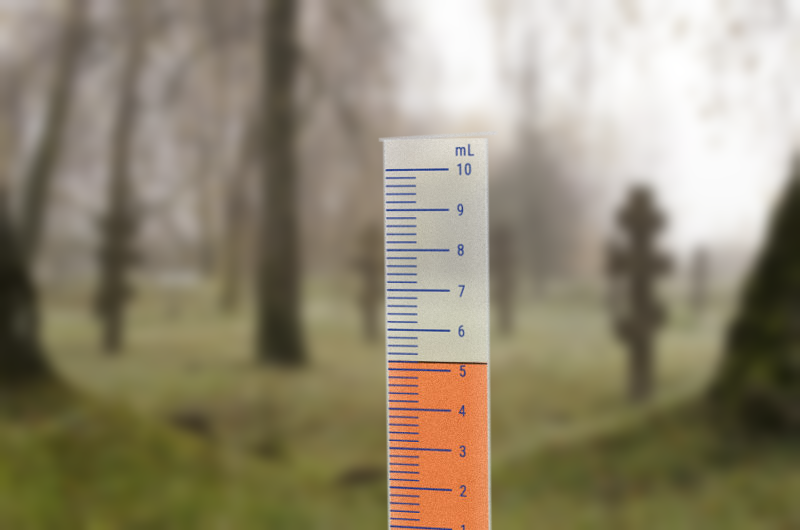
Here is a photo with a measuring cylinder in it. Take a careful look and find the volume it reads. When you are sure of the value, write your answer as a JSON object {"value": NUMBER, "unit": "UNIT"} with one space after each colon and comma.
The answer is {"value": 5.2, "unit": "mL"}
